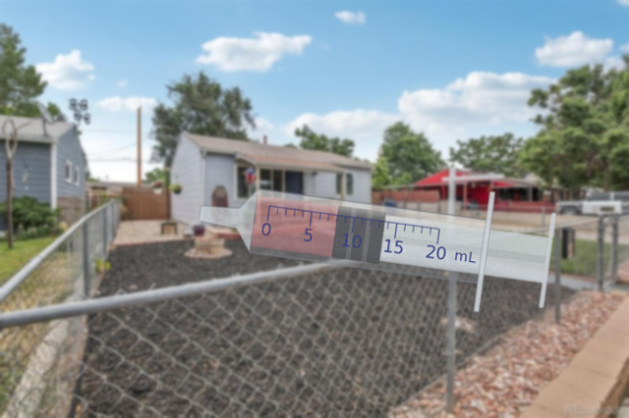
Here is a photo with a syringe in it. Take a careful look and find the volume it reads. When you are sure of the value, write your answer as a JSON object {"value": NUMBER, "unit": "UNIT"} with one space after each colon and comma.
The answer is {"value": 8, "unit": "mL"}
